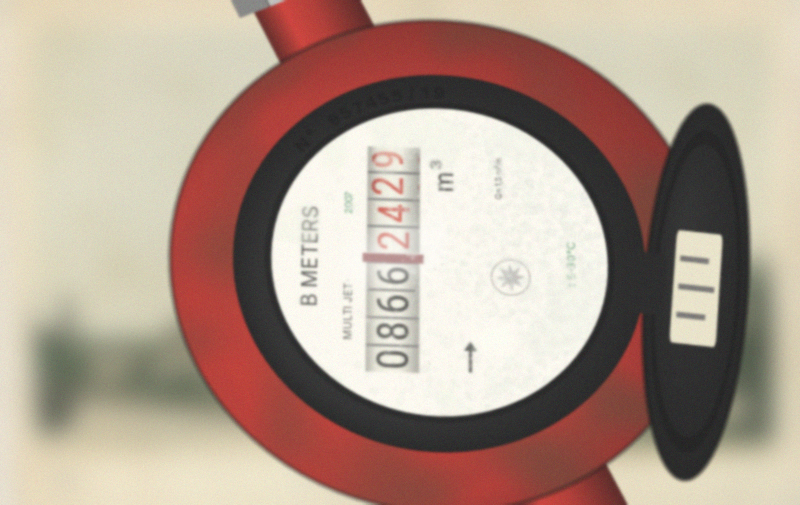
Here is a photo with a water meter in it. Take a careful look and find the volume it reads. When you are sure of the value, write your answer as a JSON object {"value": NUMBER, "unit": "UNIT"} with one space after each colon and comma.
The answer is {"value": 866.2429, "unit": "m³"}
